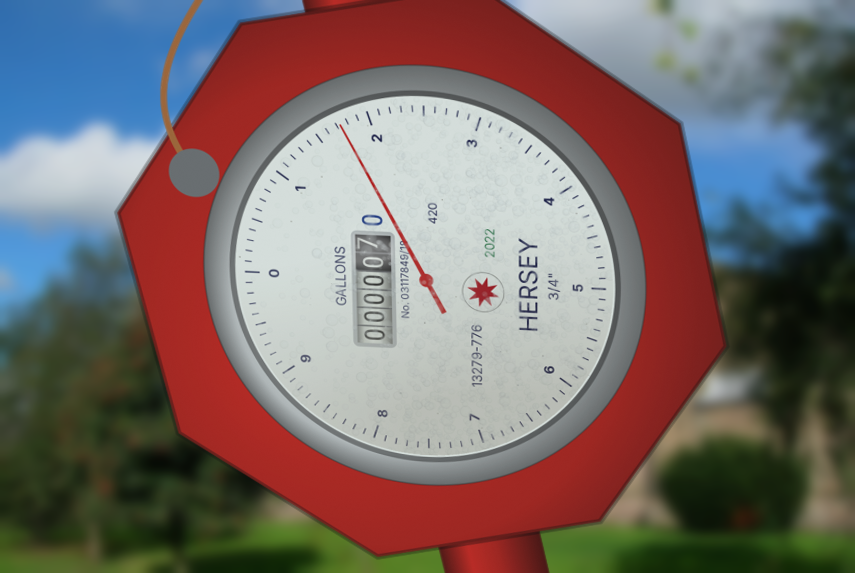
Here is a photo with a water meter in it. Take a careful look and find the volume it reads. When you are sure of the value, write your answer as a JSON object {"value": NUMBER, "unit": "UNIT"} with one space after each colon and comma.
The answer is {"value": 71.7, "unit": "gal"}
